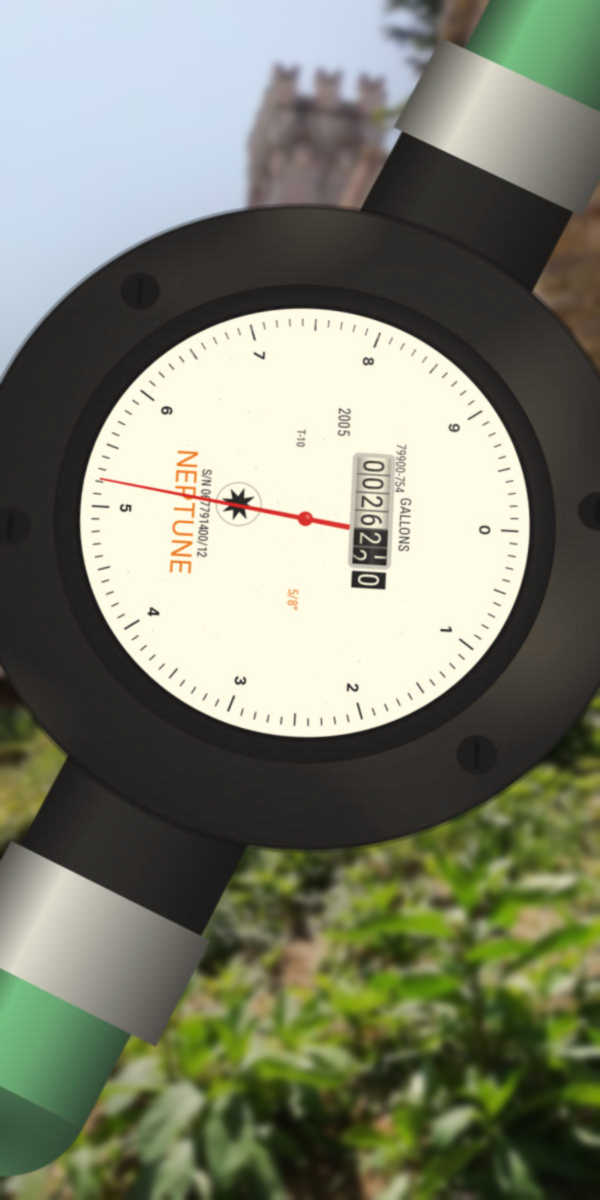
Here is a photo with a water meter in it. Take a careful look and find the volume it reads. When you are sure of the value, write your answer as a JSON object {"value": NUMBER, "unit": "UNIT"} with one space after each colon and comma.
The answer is {"value": 26215.2, "unit": "gal"}
